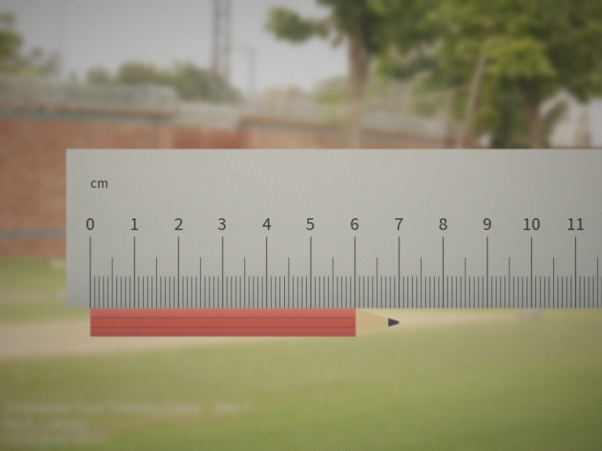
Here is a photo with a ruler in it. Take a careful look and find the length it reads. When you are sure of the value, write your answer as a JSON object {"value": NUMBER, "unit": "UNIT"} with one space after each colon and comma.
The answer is {"value": 7, "unit": "cm"}
